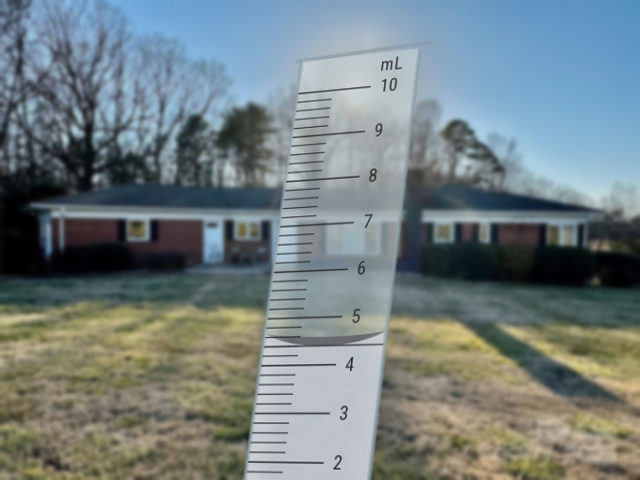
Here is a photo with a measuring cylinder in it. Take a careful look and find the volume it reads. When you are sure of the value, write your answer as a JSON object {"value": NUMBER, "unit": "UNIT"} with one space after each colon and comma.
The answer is {"value": 4.4, "unit": "mL"}
